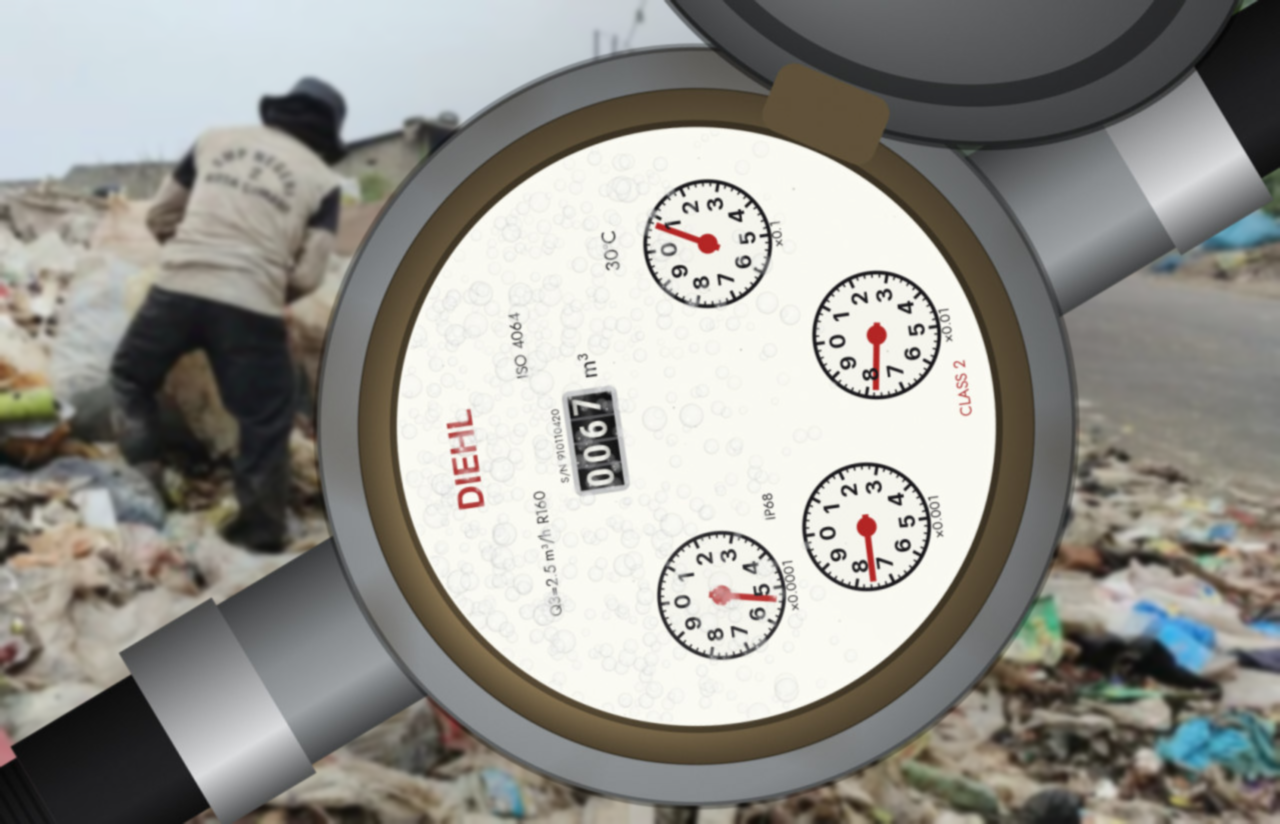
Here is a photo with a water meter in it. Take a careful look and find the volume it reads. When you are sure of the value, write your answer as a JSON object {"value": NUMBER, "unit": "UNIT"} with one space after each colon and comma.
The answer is {"value": 67.0775, "unit": "m³"}
